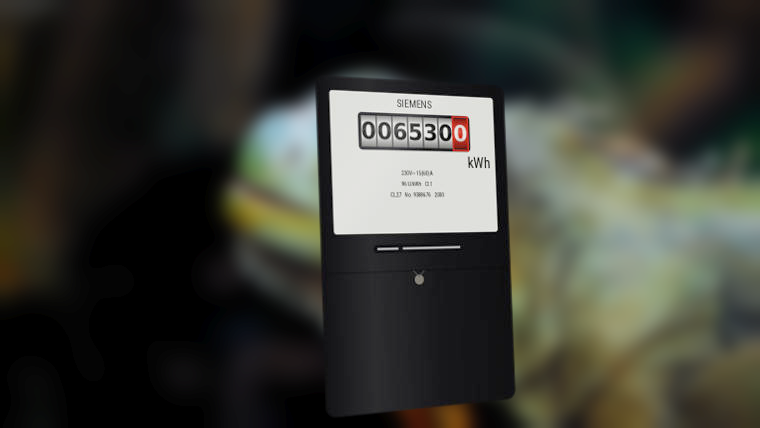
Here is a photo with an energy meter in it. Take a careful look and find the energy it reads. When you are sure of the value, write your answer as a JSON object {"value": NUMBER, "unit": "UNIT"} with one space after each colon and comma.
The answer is {"value": 6530.0, "unit": "kWh"}
